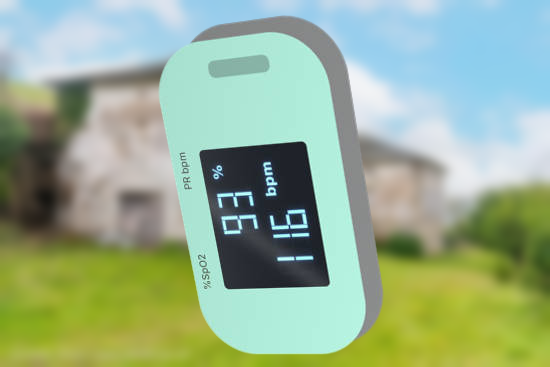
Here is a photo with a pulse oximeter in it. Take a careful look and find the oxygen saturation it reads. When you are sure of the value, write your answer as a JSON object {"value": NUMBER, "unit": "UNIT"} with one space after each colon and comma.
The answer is {"value": 93, "unit": "%"}
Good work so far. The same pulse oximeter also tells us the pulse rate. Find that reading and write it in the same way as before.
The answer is {"value": 116, "unit": "bpm"}
